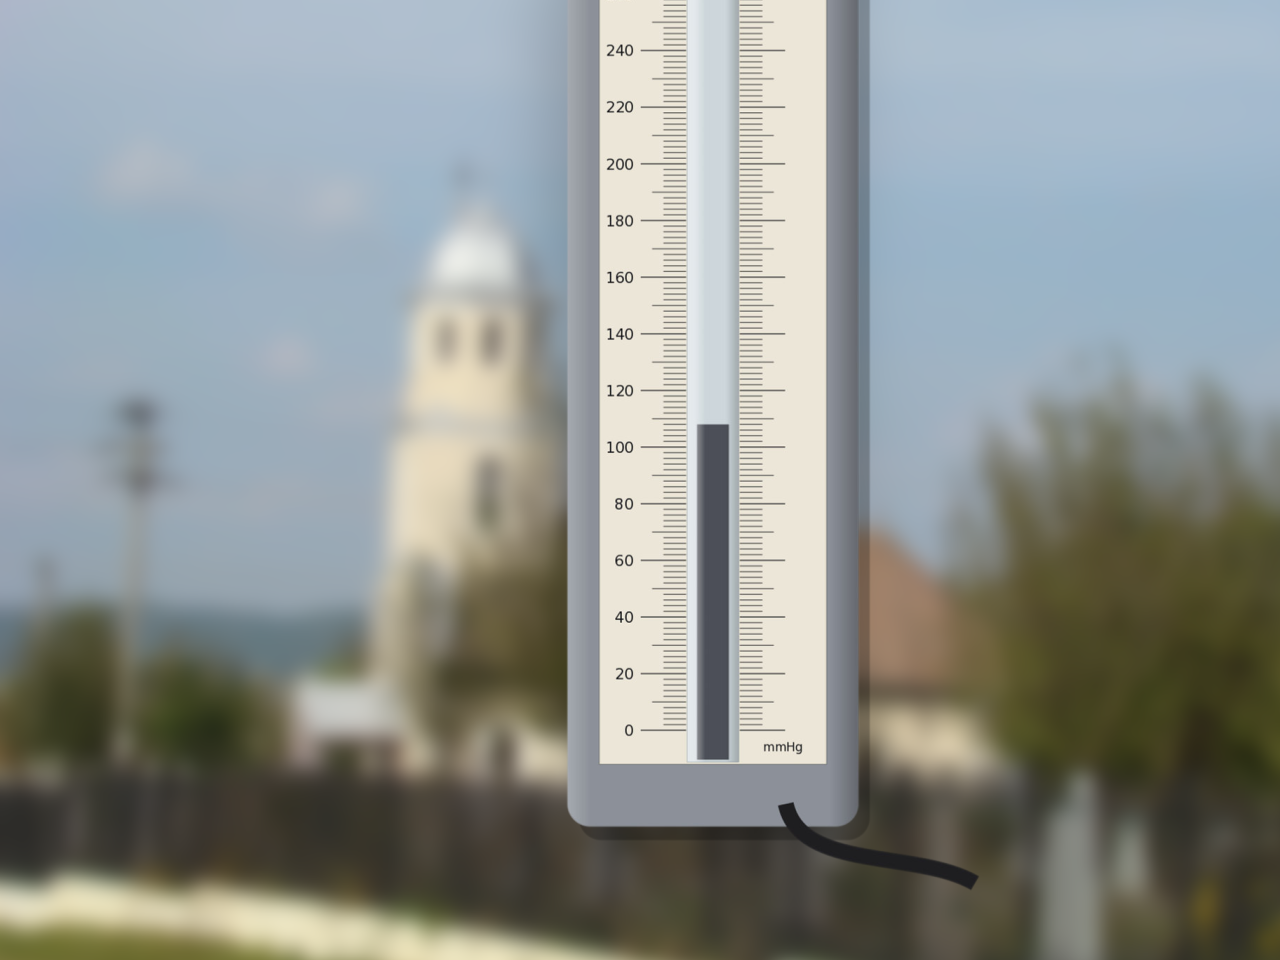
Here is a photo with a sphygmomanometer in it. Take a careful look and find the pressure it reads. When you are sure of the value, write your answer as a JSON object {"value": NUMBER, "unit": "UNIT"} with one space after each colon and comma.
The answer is {"value": 108, "unit": "mmHg"}
